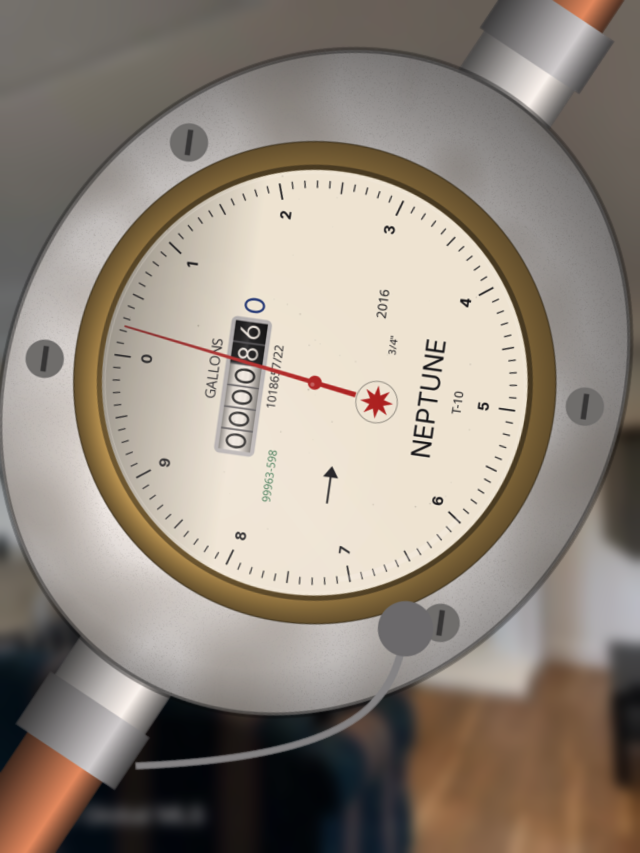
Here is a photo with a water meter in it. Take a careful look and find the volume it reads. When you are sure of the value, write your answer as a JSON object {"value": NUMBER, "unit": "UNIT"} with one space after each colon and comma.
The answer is {"value": 860.2, "unit": "gal"}
